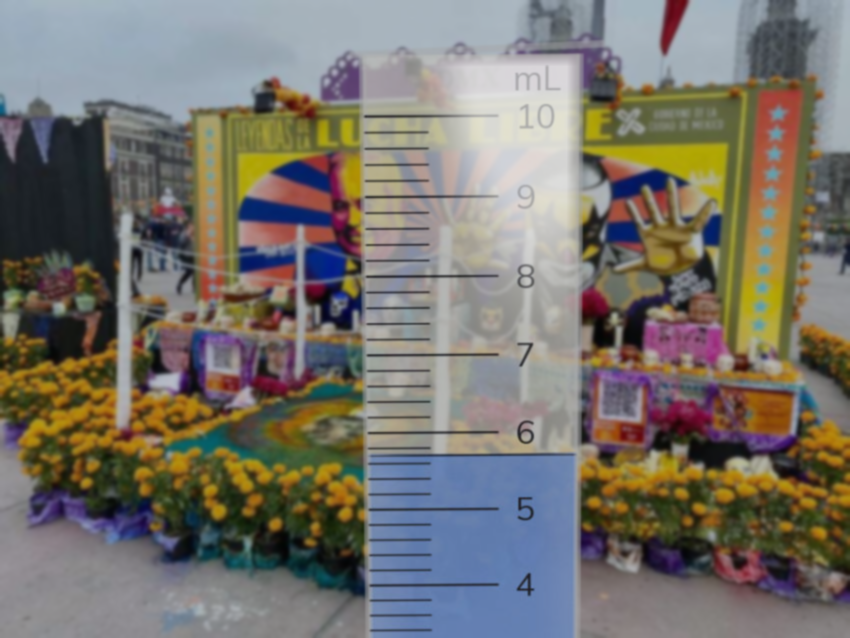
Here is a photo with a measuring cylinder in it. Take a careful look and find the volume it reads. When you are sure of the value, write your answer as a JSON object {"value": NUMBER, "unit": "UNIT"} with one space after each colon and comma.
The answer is {"value": 5.7, "unit": "mL"}
